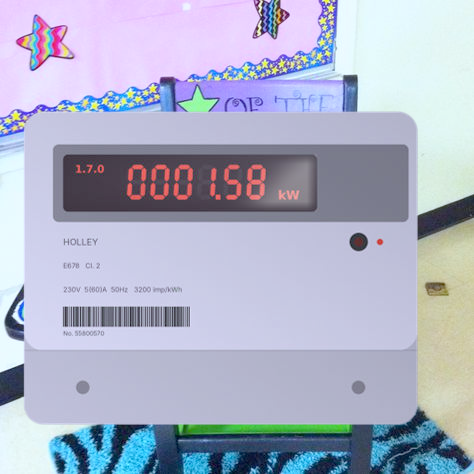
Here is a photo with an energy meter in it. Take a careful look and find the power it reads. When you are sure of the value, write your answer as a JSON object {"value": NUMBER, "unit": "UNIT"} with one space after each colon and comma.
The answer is {"value": 1.58, "unit": "kW"}
